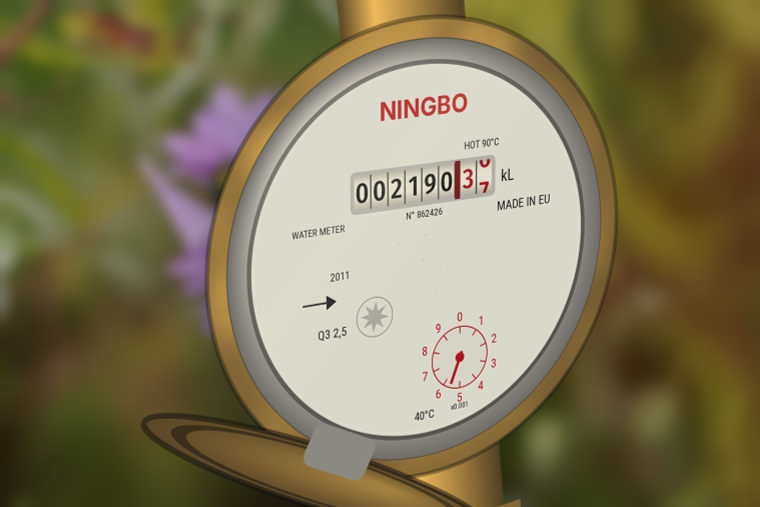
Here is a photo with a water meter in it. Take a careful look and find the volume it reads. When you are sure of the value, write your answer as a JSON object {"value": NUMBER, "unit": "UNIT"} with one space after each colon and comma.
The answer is {"value": 2190.365, "unit": "kL"}
